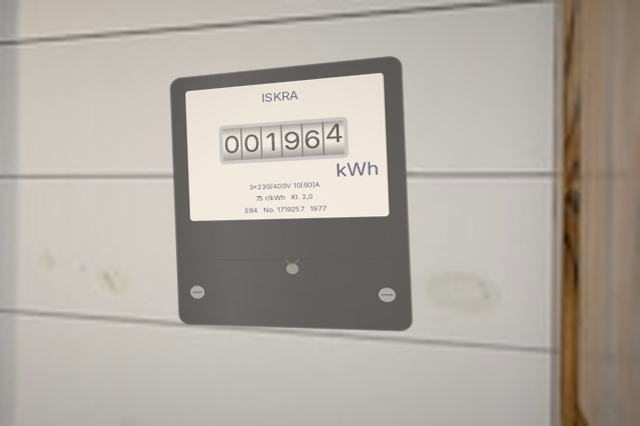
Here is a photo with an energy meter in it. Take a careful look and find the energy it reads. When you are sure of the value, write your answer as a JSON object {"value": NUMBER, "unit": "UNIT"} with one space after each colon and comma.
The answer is {"value": 1964, "unit": "kWh"}
